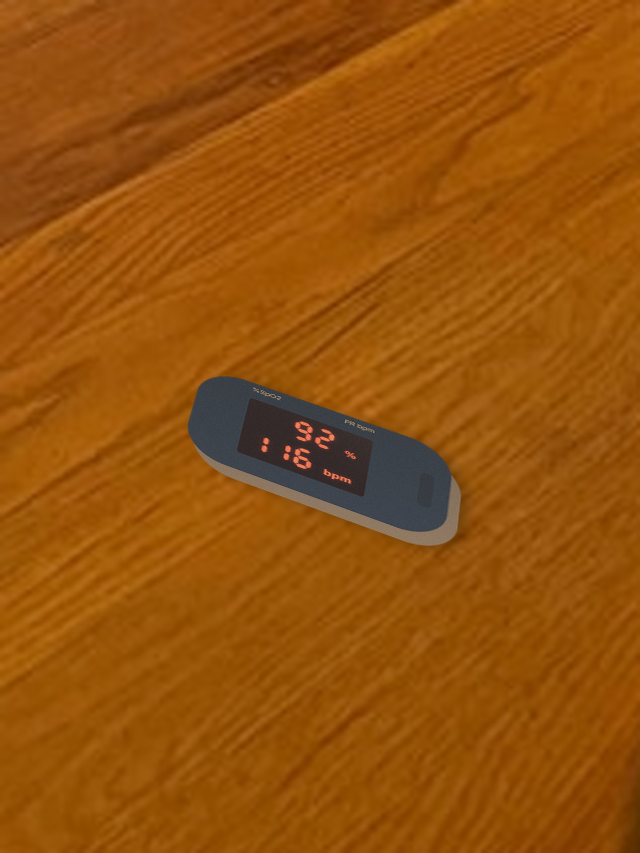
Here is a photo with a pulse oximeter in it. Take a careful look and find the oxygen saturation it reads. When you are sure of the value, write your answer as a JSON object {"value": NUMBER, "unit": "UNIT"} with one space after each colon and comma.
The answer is {"value": 92, "unit": "%"}
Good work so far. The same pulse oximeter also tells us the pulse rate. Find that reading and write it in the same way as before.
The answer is {"value": 116, "unit": "bpm"}
